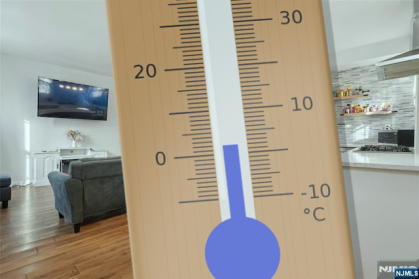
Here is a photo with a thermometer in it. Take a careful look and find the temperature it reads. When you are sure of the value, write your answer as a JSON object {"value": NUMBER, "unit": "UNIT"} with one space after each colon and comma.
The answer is {"value": 2, "unit": "°C"}
